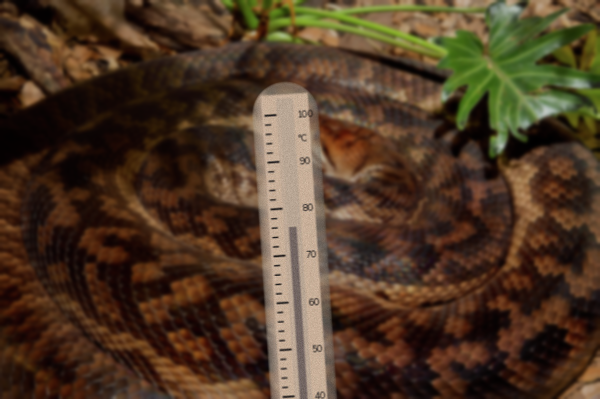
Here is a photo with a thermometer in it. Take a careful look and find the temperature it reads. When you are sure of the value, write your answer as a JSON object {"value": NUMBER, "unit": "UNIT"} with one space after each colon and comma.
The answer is {"value": 76, "unit": "°C"}
